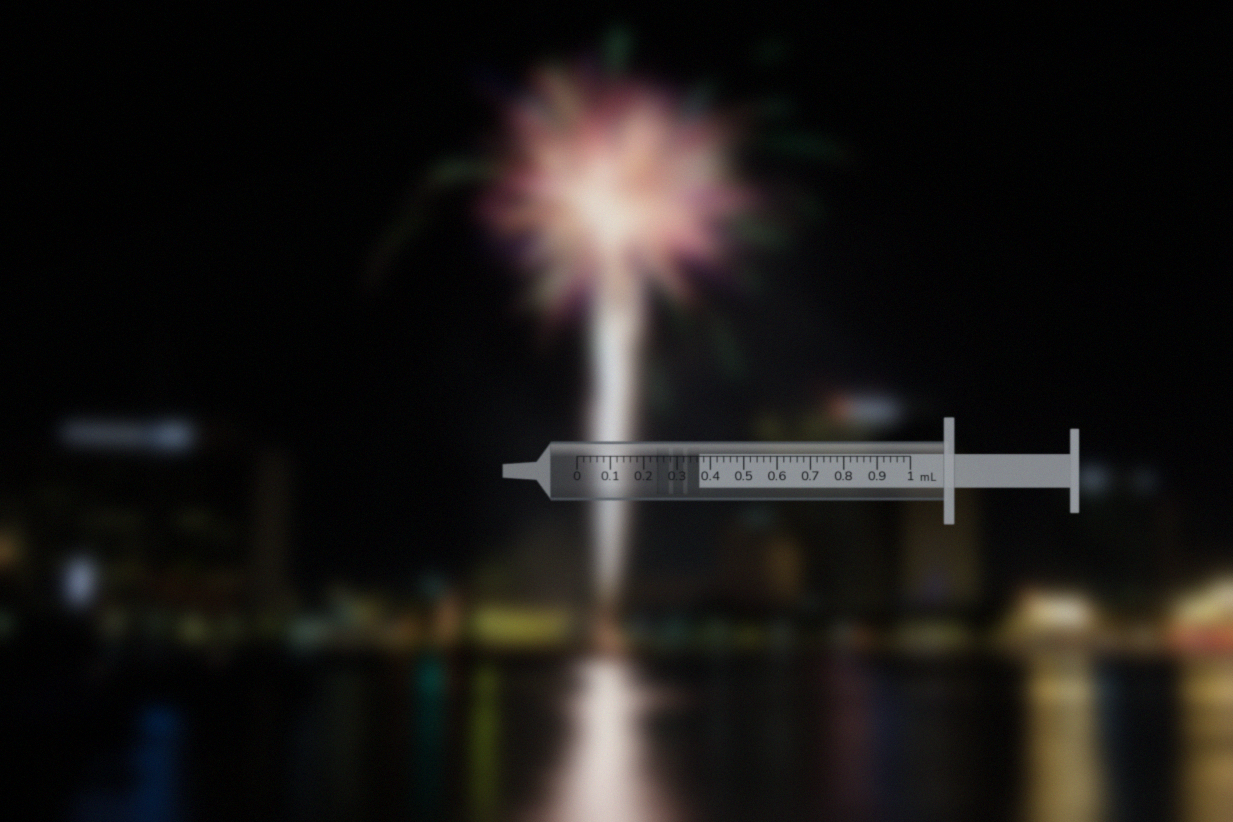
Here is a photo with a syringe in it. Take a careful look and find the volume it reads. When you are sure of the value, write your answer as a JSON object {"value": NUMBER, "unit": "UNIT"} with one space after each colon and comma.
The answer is {"value": 0.24, "unit": "mL"}
